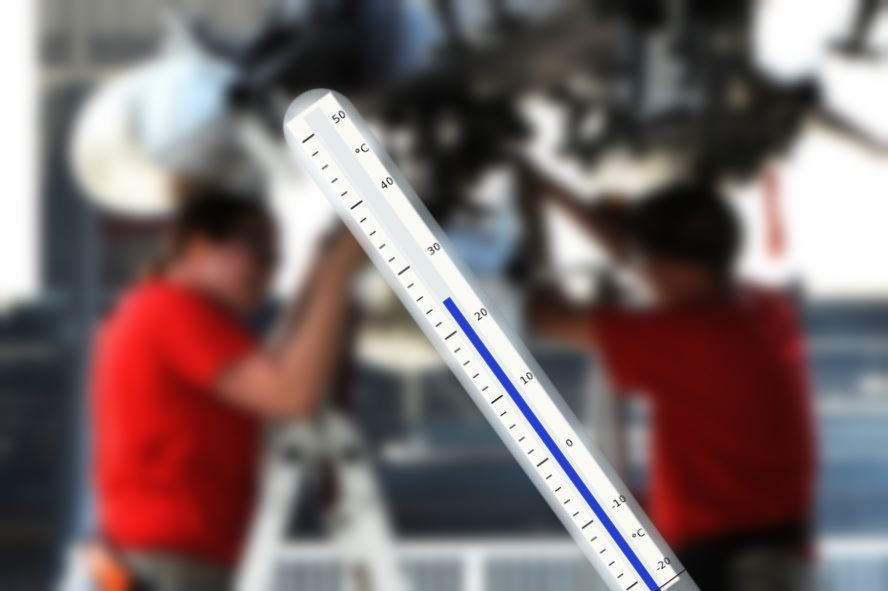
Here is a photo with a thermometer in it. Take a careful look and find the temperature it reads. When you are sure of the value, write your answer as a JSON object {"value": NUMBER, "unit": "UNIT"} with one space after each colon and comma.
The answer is {"value": 24, "unit": "°C"}
